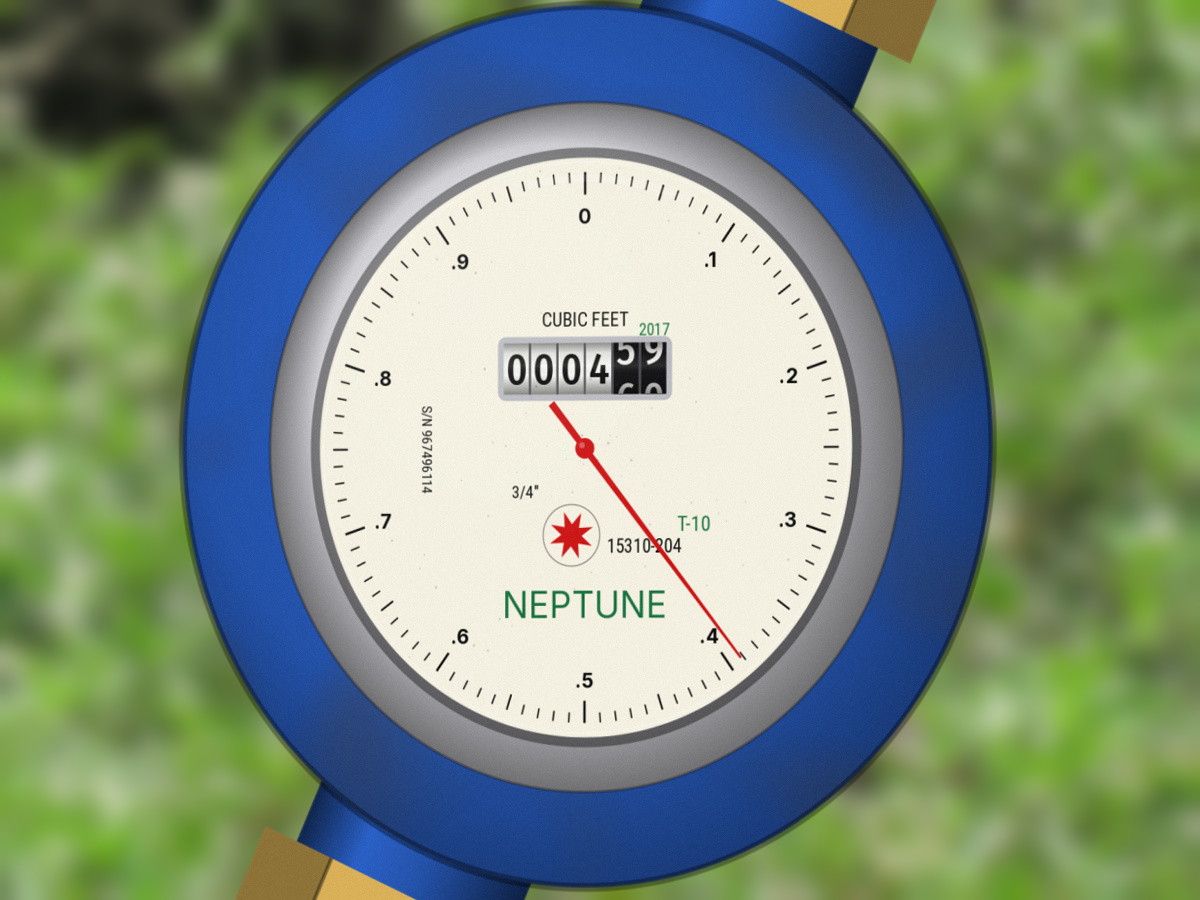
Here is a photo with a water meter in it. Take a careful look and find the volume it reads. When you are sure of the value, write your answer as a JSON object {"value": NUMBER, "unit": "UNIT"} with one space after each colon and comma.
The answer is {"value": 459.39, "unit": "ft³"}
